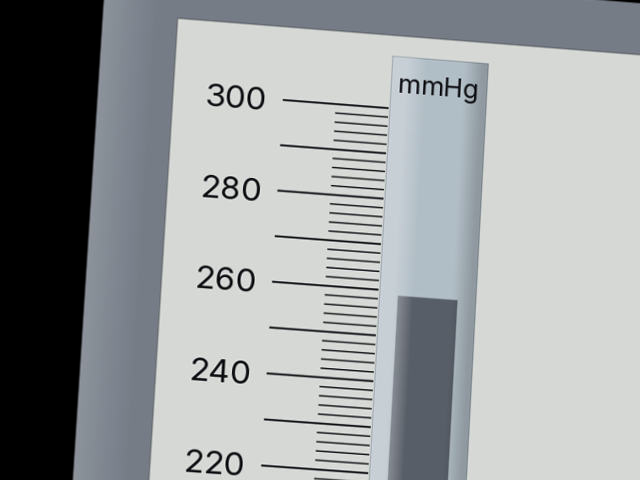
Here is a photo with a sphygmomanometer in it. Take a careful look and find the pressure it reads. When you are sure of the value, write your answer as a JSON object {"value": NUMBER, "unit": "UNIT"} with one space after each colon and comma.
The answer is {"value": 259, "unit": "mmHg"}
